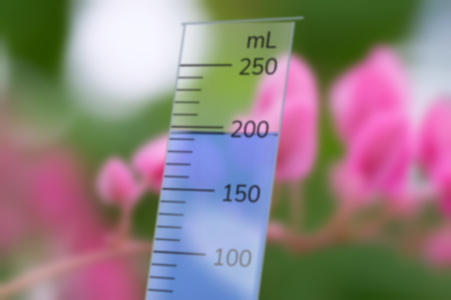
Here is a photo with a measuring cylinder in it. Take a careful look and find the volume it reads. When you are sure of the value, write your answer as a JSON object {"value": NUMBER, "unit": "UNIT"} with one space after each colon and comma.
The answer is {"value": 195, "unit": "mL"}
